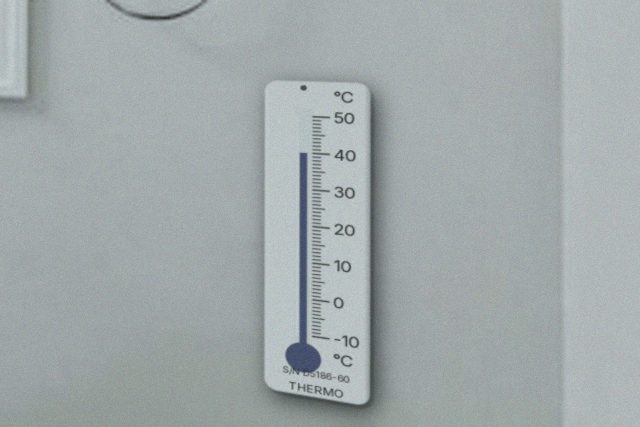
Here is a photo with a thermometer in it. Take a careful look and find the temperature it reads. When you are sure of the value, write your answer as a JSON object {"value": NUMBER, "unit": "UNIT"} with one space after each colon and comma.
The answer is {"value": 40, "unit": "°C"}
